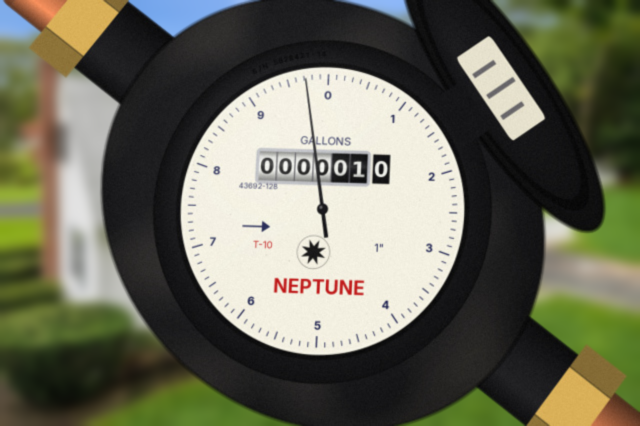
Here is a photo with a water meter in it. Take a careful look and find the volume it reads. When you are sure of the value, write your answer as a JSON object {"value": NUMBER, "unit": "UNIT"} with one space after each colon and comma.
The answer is {"value": 9.7, "unit": "gal"}
